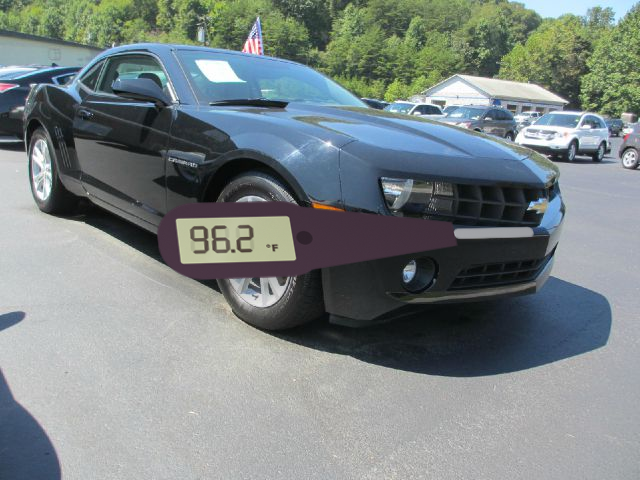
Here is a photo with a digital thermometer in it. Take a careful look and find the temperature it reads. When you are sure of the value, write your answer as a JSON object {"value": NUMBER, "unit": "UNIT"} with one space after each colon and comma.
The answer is {"value": 96.2, "unit": "°F"}
